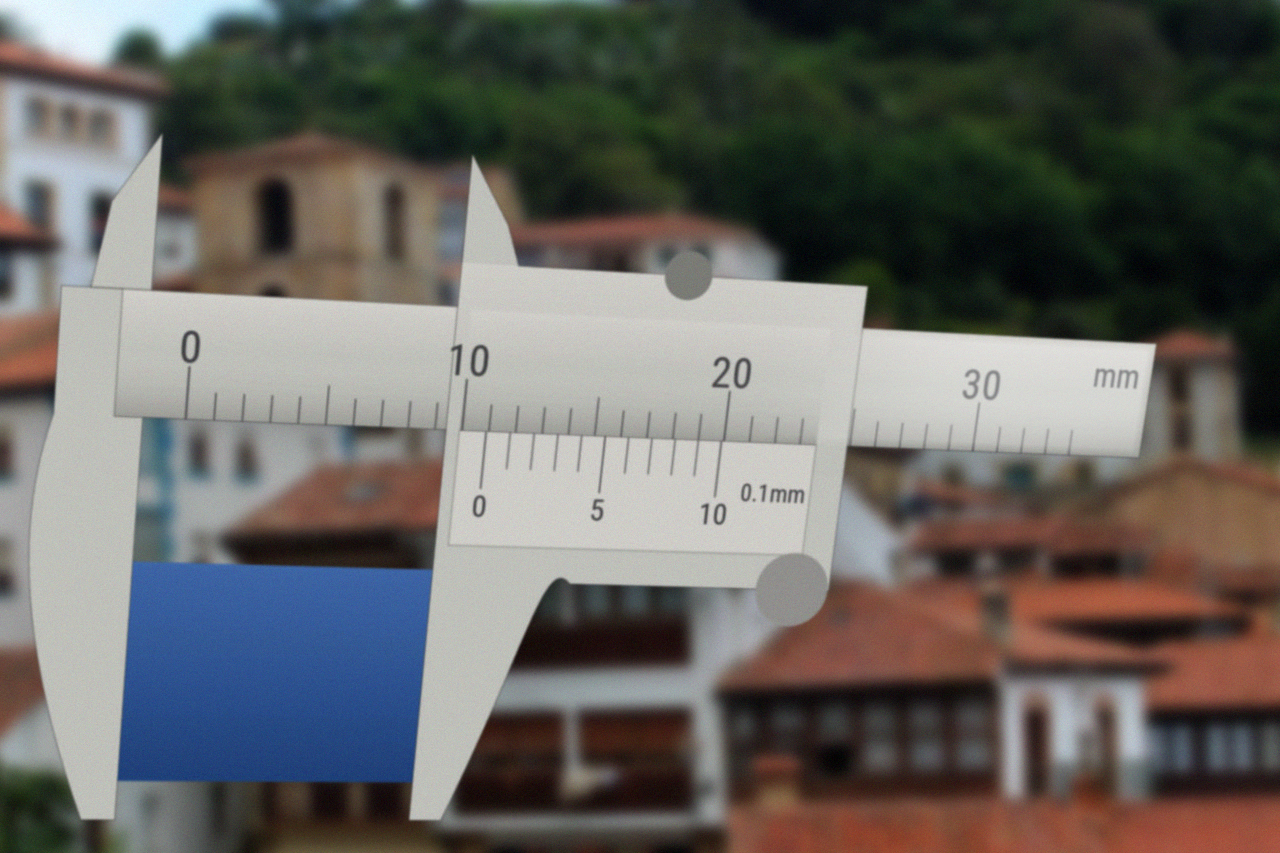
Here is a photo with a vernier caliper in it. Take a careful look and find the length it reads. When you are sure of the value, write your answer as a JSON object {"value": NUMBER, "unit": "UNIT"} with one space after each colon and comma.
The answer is {"value": 10.9, "unit": "mm"}
